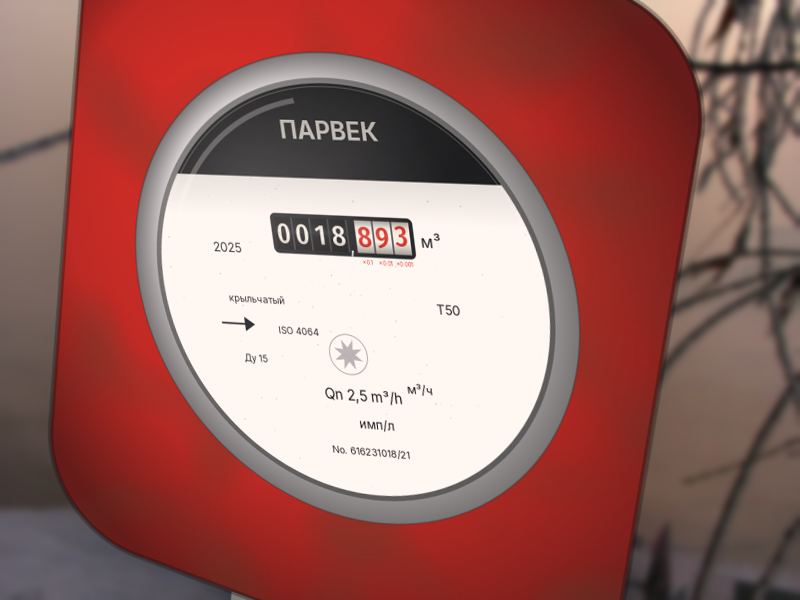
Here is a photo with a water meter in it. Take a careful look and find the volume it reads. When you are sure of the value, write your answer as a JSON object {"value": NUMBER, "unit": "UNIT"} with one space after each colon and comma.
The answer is {"value": 18.893, "unit": "m³"}
